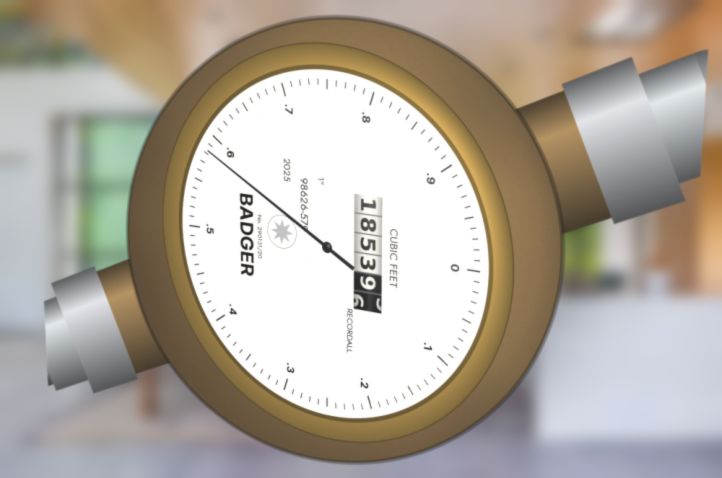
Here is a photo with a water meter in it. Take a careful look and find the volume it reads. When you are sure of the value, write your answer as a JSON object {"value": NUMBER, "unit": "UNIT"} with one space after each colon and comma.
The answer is {"value": 185395.58, "unit": "ft³"}
